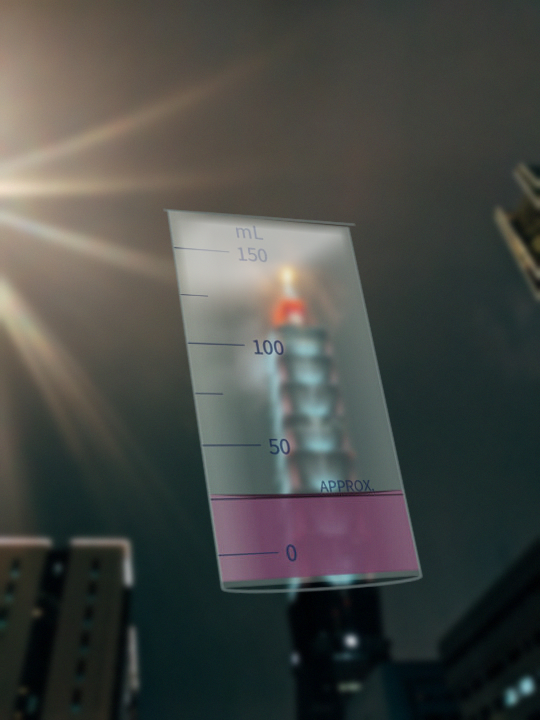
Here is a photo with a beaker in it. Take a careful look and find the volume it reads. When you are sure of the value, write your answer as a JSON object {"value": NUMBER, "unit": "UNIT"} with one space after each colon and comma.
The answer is {"value": 25, "unit": "mL"}
